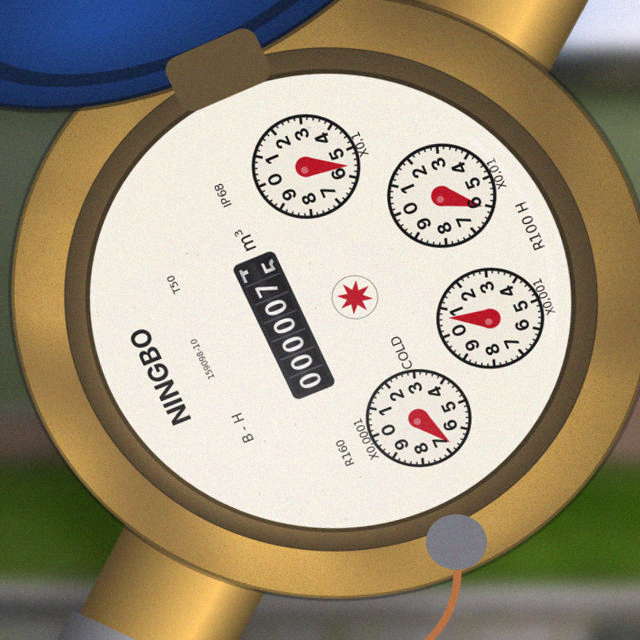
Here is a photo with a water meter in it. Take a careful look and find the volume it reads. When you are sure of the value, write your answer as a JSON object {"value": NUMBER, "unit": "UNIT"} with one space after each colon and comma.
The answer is {"value": 74.5606, "unit": "m³"}
